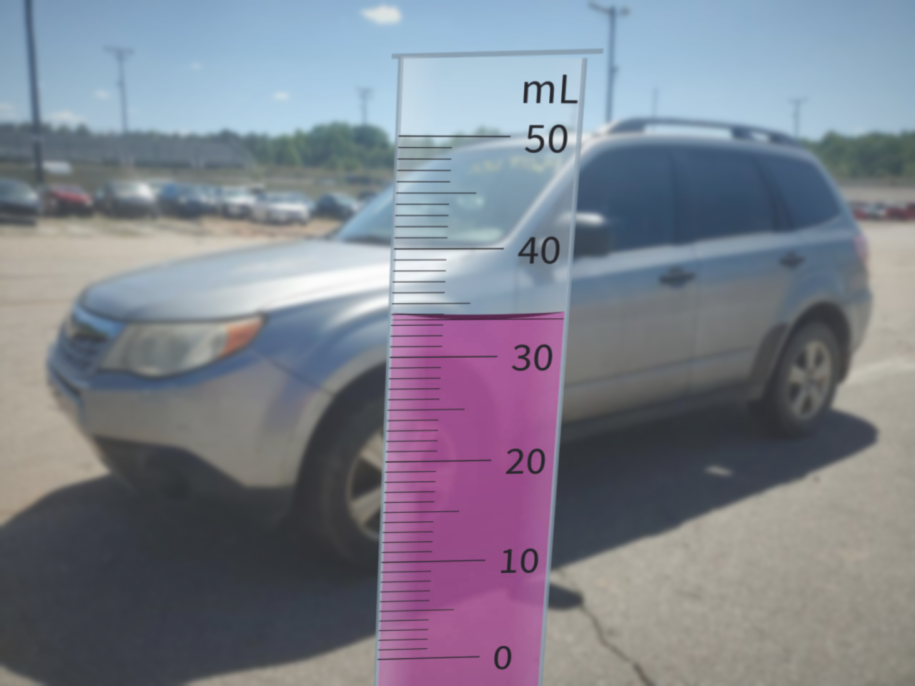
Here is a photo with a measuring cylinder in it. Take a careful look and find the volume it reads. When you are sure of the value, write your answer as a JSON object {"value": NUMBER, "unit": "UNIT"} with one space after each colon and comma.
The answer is {"value": 33.5, "unit": "mL"}
